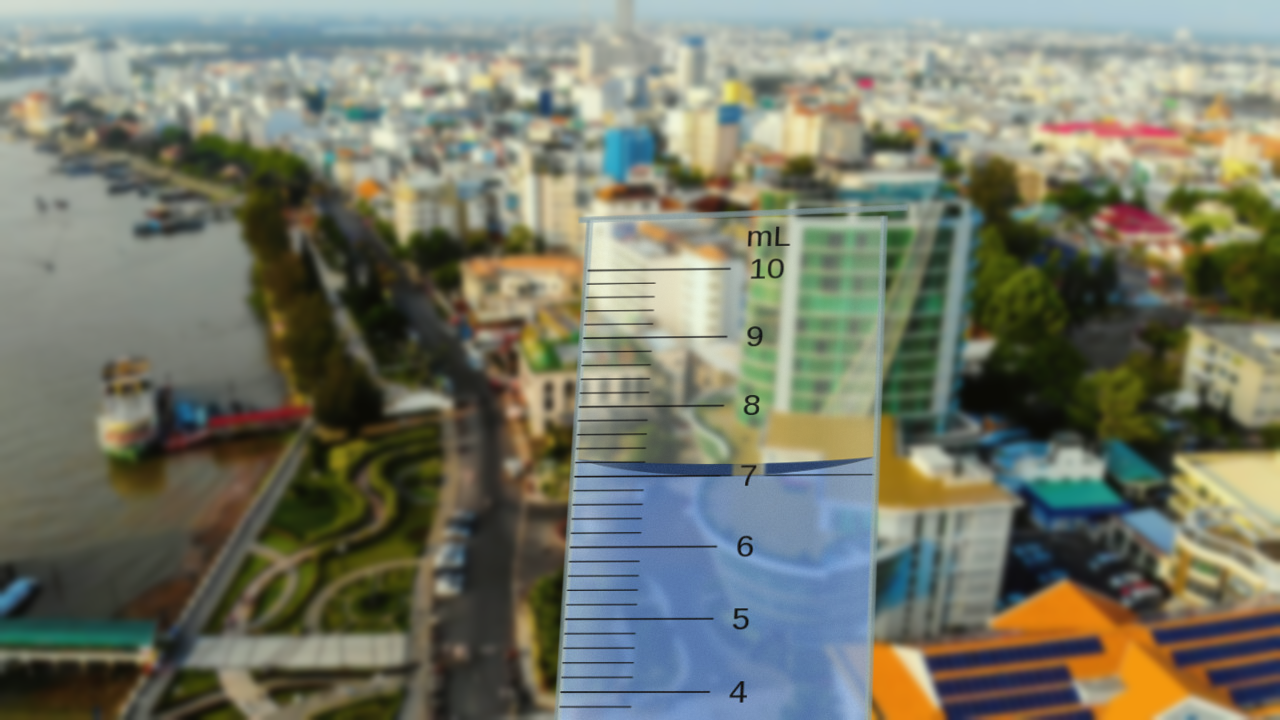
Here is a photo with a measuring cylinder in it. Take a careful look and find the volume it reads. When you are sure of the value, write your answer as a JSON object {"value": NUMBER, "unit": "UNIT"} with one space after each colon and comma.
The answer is {"value": 7, "unit": "mL"}
